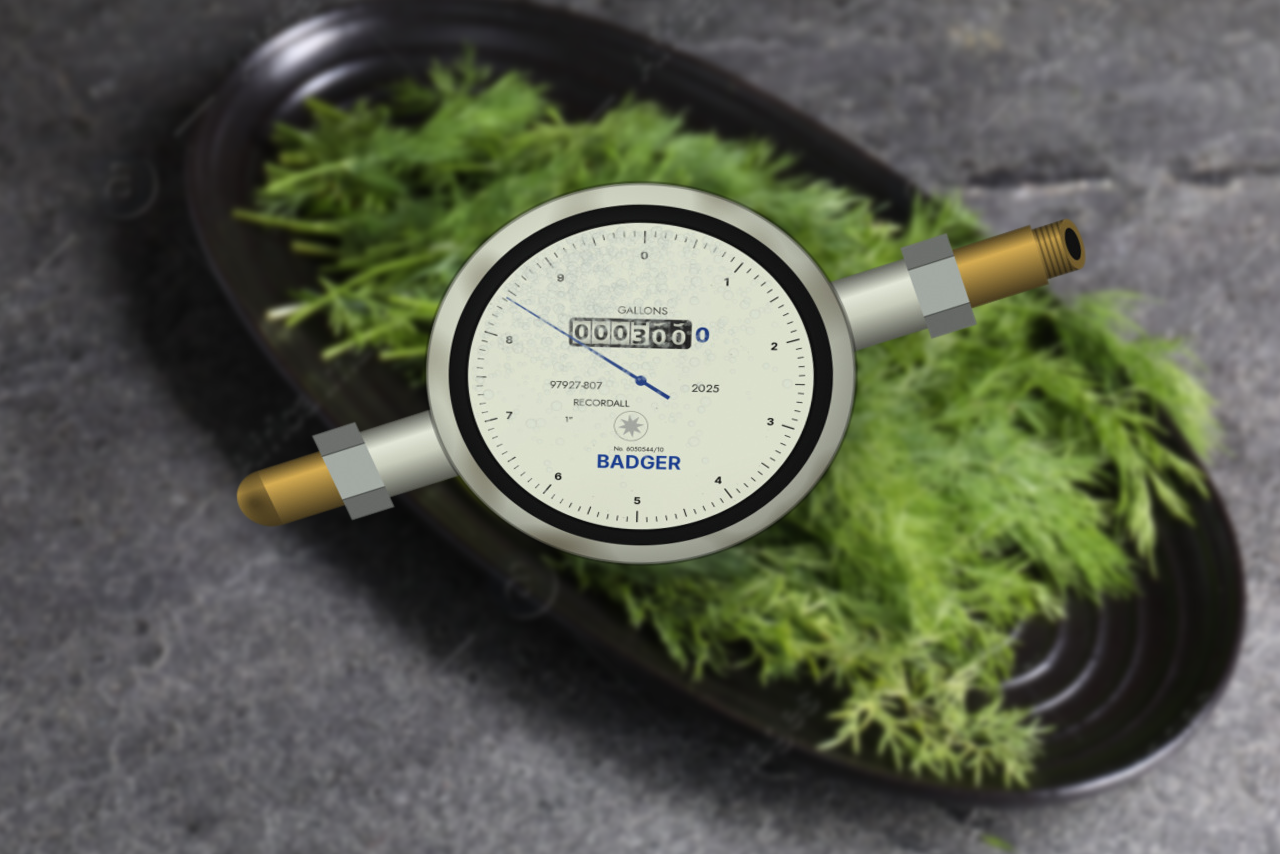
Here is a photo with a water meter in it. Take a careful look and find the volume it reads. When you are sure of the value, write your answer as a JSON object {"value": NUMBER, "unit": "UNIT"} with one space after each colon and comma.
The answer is {"value": 2998.4, "unit": "gal"}
